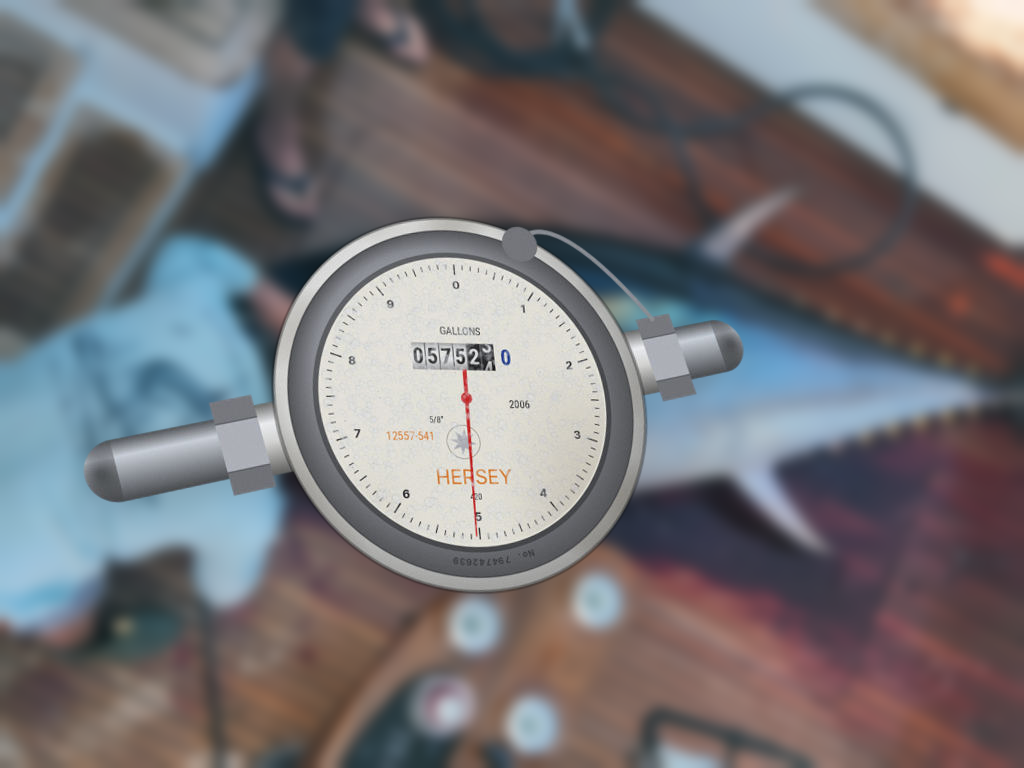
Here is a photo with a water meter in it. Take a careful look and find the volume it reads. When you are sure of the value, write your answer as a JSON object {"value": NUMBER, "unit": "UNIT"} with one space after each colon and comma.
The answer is {"value": 575235.0, "unit": "gal"}
